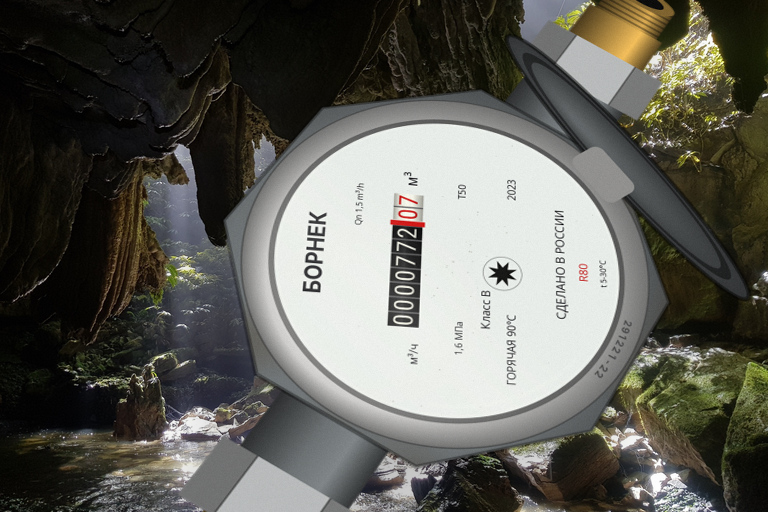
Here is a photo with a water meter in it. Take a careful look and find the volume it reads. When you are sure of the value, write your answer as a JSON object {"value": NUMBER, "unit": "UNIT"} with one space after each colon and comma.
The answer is {"value": 772.07, "unit": "m³"}
